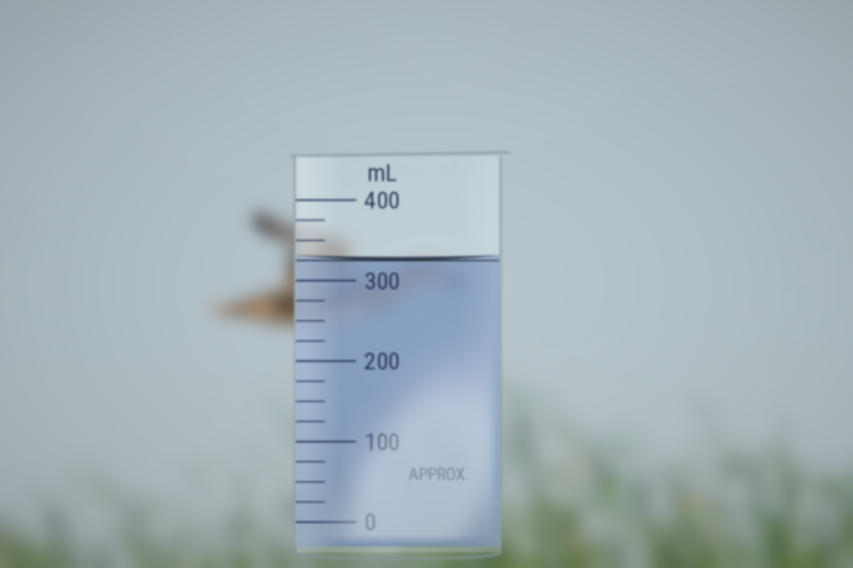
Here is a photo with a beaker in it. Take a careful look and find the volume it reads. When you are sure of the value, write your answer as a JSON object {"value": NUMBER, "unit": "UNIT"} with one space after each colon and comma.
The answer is {"value": 325, "unit": "mL"}
